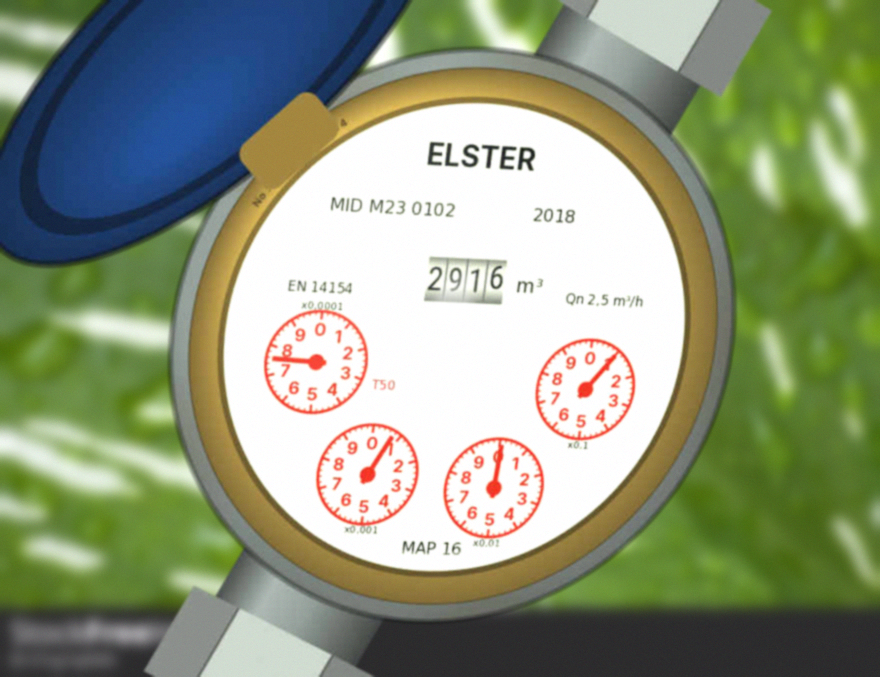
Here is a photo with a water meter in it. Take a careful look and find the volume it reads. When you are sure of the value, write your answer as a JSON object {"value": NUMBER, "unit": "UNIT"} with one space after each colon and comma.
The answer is {"value": 2916.1007, "unit": "m³"}
